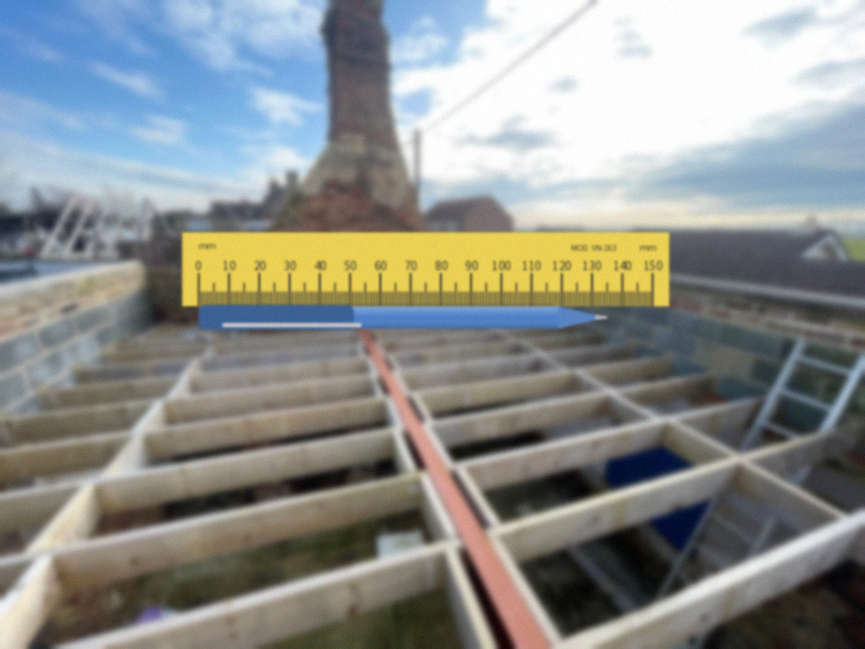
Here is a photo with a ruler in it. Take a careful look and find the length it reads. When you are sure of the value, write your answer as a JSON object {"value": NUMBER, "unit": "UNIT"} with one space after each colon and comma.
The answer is {"value": 135, "unit": "mm"}
